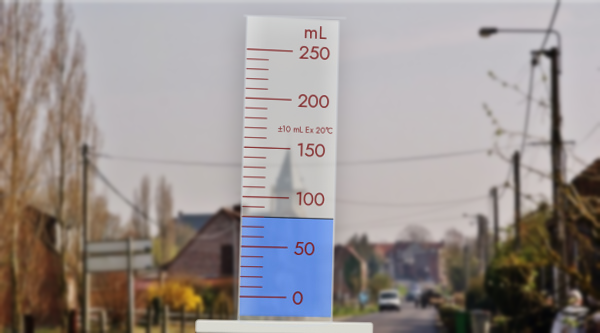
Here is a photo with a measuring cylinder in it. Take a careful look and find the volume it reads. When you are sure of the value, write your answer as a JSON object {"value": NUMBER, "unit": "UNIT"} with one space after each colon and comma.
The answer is {"value": 80, "unit": "mL"}
